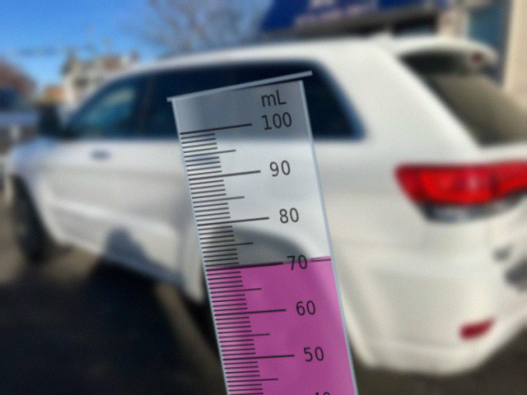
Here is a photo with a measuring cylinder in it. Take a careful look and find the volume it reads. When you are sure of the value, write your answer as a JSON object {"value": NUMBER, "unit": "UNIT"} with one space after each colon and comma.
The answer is {"value": 70, "unit": "mL"}
